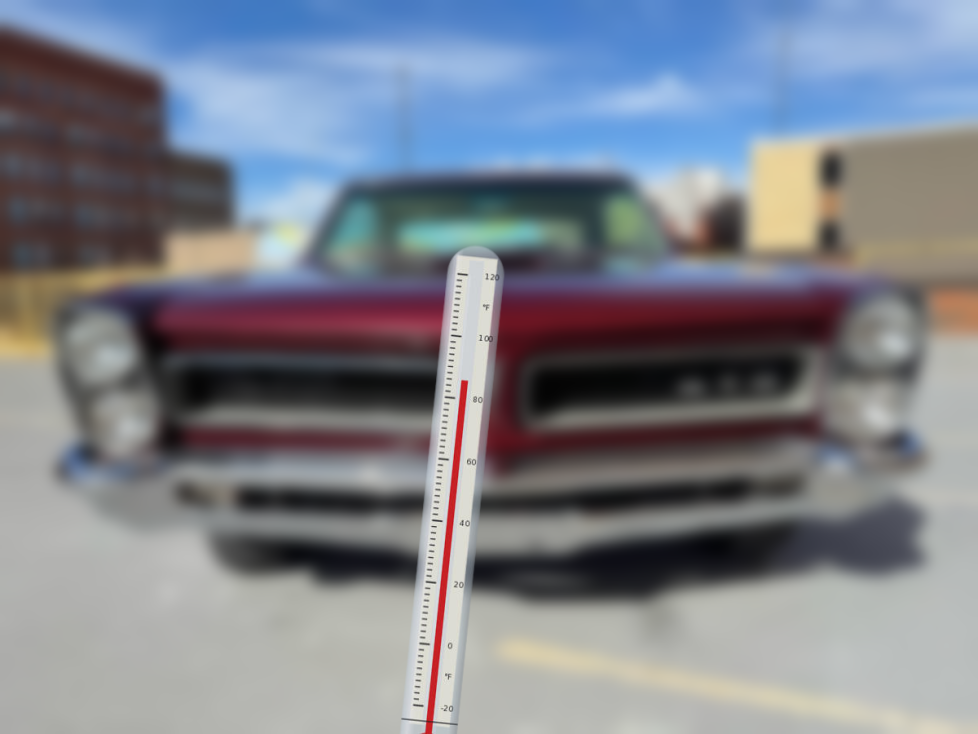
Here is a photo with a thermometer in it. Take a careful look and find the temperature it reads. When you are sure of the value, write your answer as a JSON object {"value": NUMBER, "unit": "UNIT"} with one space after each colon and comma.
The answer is {"value": 86, "unit": "°F"}
